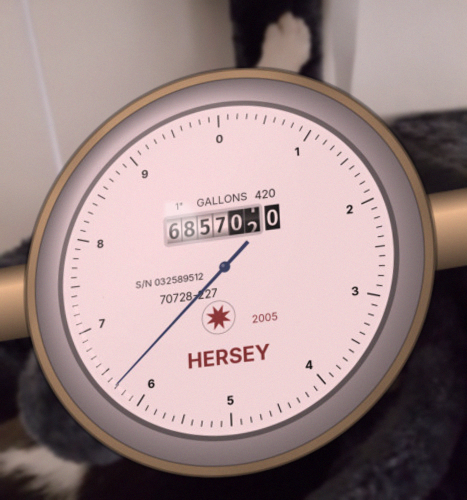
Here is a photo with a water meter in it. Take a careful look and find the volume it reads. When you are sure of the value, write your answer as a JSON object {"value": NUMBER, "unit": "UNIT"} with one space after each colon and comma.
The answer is {"value": 6857016.3, "unit": "gal"}
